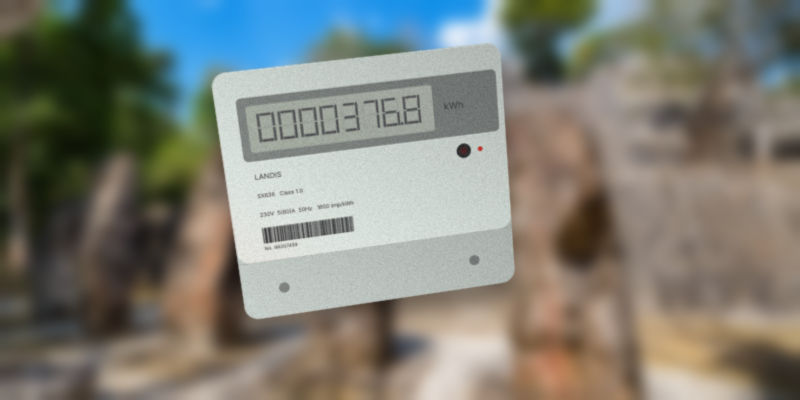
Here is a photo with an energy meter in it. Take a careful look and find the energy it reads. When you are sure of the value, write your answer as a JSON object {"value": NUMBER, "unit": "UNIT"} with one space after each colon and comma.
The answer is {"value": 376.8, "unit": "kWh"}
